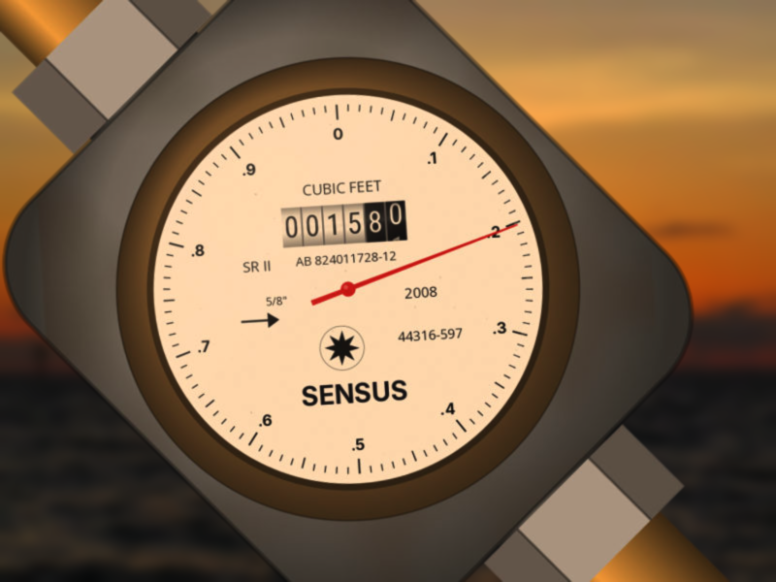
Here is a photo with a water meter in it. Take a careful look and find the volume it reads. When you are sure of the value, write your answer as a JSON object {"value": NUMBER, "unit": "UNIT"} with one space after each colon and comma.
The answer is {"value": 1580.20, "unit": "ft³"}
